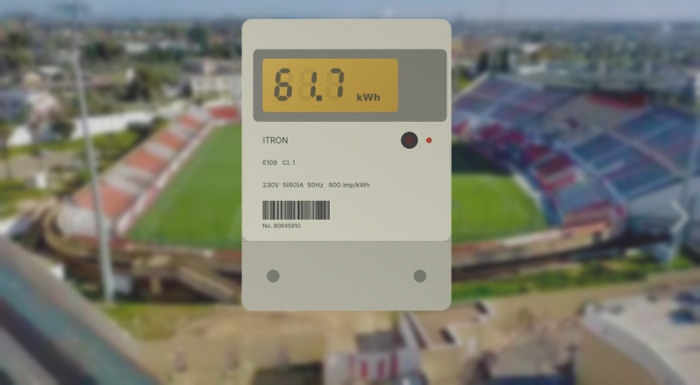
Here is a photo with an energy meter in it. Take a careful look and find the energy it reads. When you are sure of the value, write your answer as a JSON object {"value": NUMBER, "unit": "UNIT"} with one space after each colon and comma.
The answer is {"value": 61.7, "unit": "kWh"}
